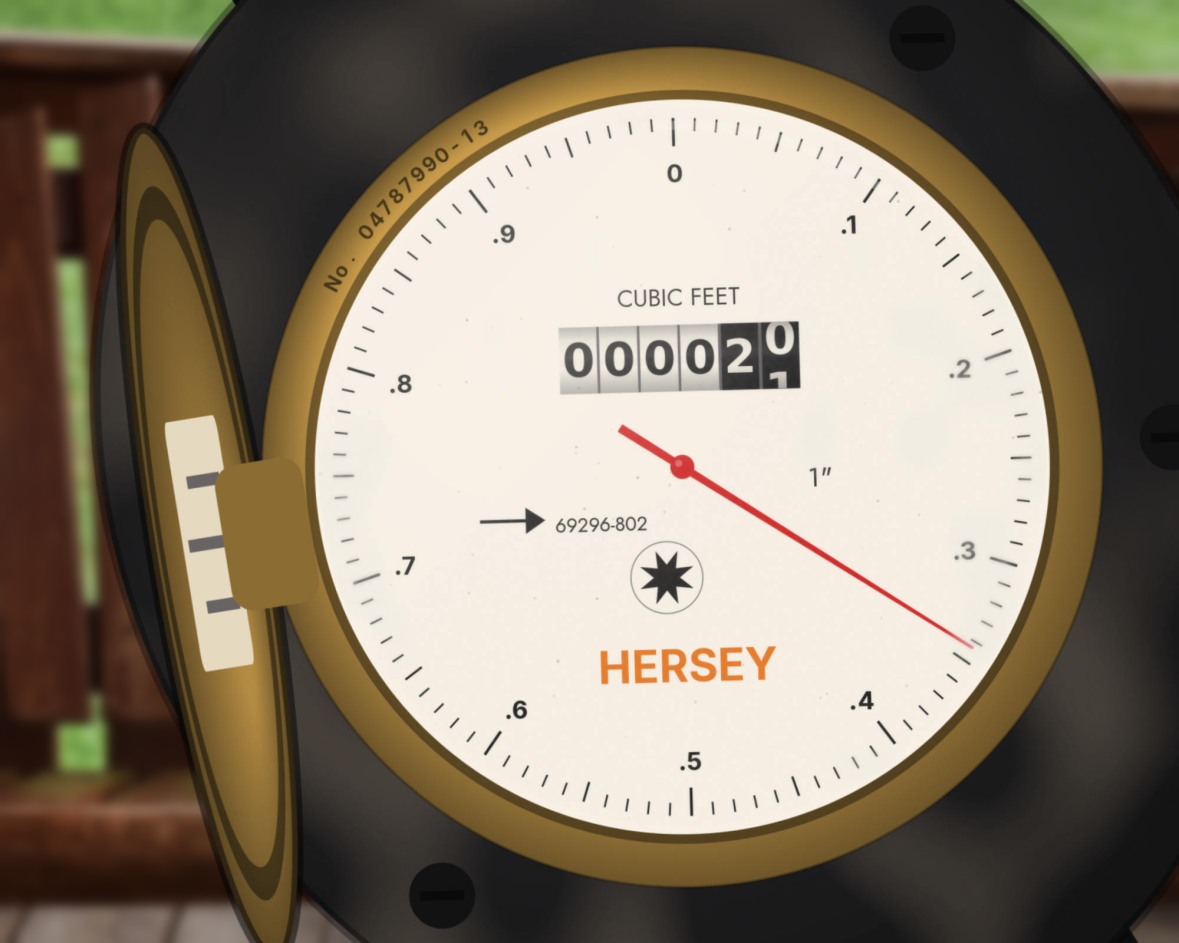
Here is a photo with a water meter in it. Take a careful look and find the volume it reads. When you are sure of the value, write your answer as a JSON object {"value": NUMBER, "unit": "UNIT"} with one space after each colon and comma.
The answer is {"value": 20.34, "unit": "ft³"}
